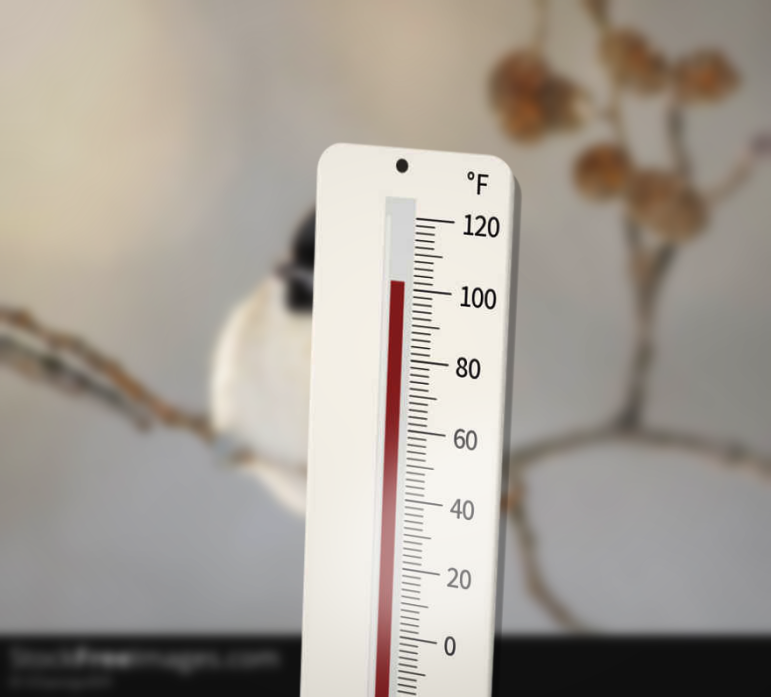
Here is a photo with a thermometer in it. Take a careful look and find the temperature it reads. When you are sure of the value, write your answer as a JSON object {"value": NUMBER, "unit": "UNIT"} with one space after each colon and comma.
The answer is {"value": 102, "unit": "°F"}
